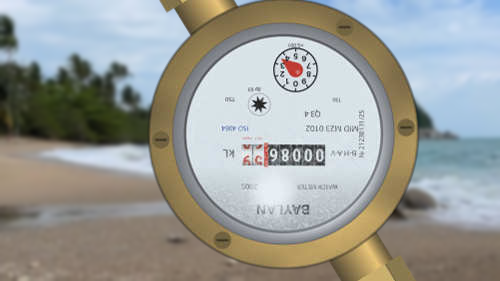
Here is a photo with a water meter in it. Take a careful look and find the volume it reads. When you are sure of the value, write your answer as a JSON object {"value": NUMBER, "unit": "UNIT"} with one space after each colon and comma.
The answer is {"value": 86.593, "unit": "kL"}
